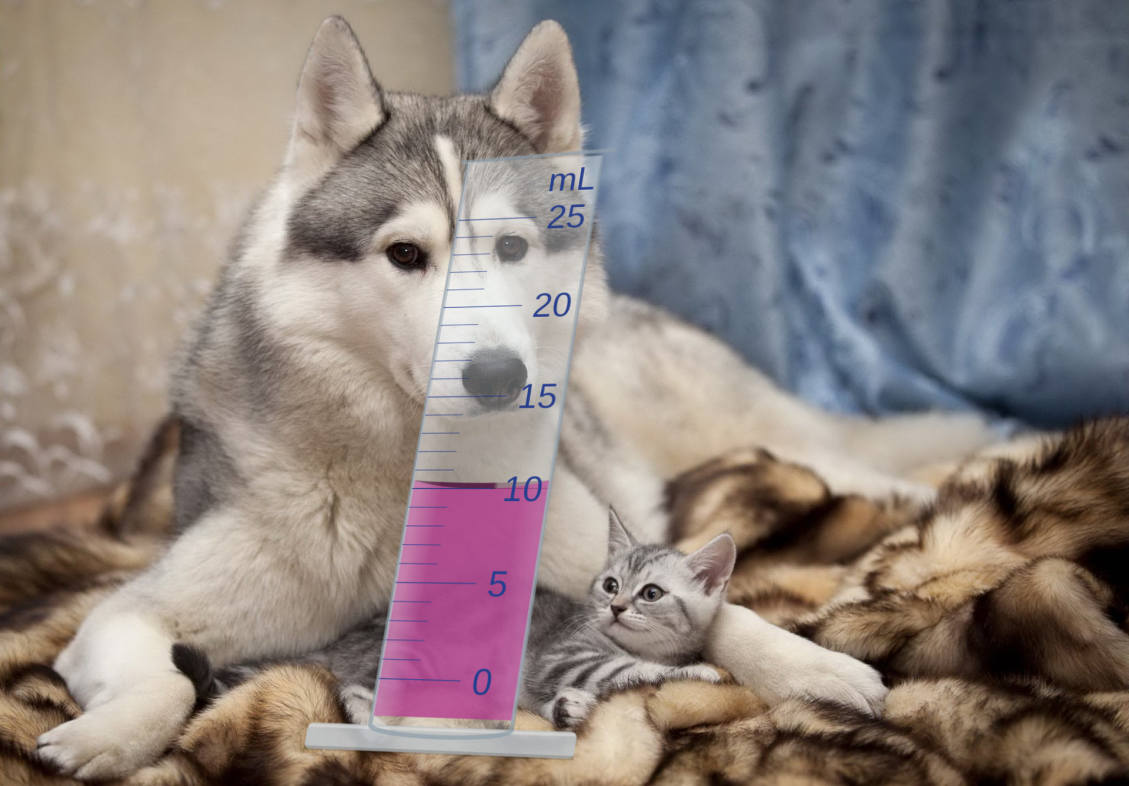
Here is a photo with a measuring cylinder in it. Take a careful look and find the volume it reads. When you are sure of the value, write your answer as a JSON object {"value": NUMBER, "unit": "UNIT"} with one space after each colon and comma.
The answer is {"value": 10, "unit": "mL"}
